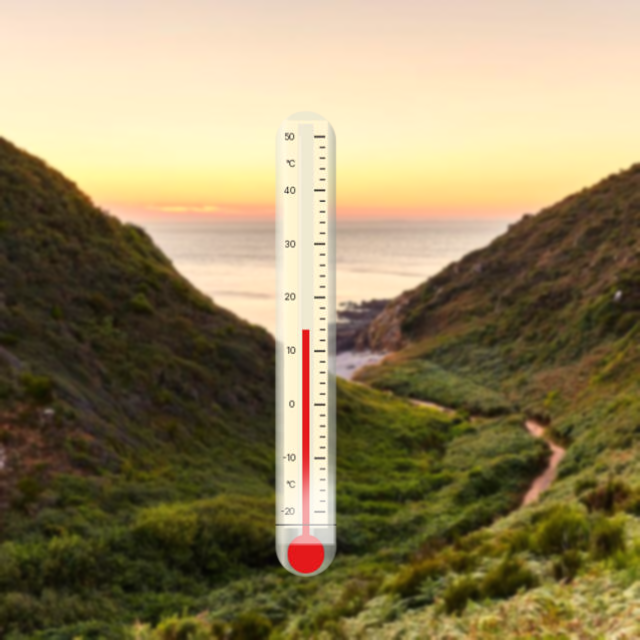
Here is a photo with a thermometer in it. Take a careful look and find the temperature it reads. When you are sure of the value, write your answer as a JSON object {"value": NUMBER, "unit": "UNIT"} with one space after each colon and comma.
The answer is {"value": 14, "unit": "°C"}
